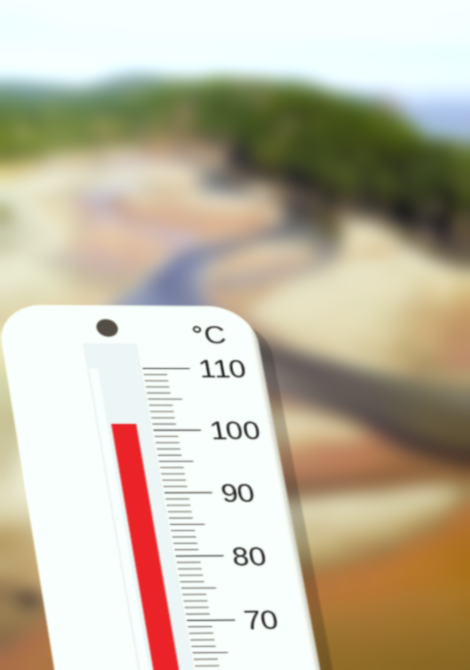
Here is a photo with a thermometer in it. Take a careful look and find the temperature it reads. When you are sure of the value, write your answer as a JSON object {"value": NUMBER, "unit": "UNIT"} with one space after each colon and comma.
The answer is {"value": 101, "unit": "°C"}
